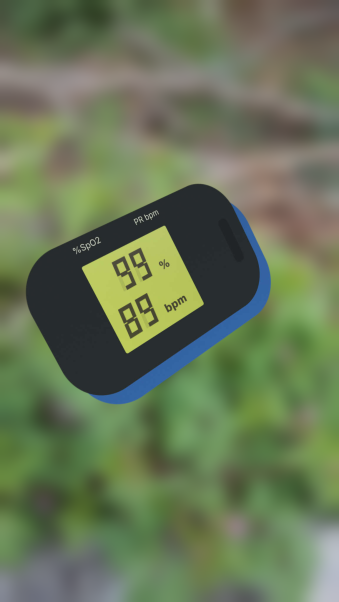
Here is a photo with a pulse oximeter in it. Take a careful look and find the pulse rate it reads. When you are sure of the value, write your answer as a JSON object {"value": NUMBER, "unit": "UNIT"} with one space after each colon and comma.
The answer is {"value": 89, "unit": "bpm"}
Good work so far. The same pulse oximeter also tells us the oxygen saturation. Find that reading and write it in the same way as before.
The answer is {"value": 99, "unit": "%"}
